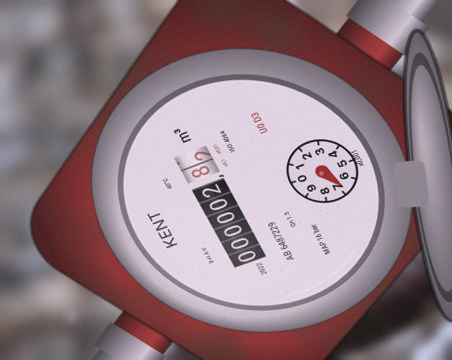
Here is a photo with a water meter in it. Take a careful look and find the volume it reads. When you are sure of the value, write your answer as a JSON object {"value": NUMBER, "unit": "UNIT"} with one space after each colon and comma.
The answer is {"value": 2.816, "unit": "m³"}
